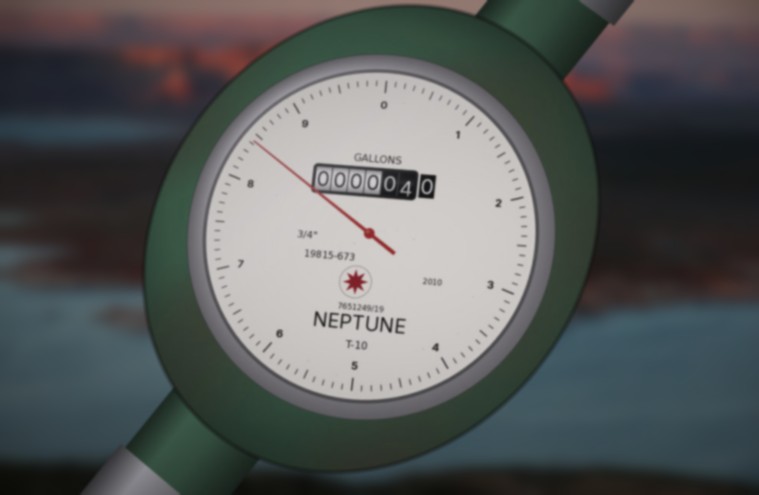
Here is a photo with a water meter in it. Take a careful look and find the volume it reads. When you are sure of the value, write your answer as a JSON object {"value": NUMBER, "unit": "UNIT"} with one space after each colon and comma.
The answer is {"value": 38.4, "unit": "gal"}
